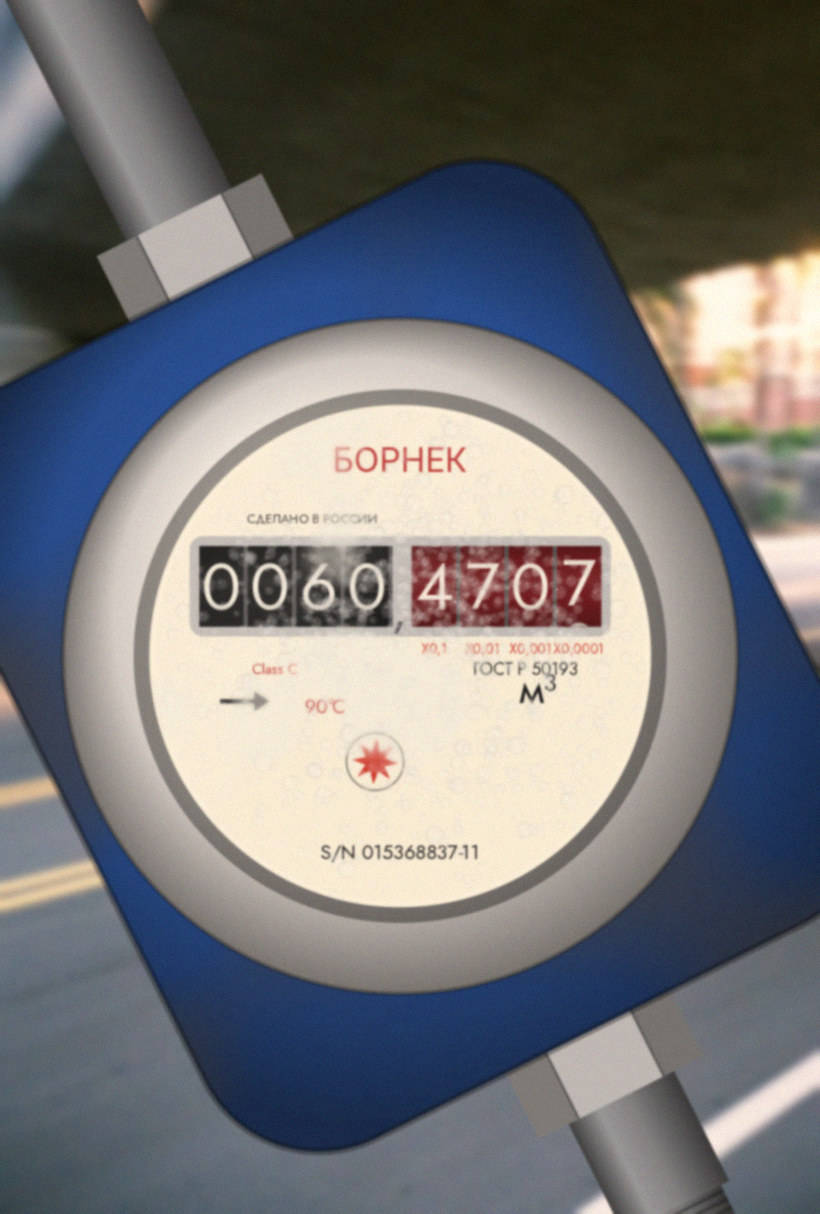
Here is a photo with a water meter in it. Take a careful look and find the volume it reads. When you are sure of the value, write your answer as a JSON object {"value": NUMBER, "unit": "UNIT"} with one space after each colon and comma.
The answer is {"value": 60.4707, "unit": "m³"}
